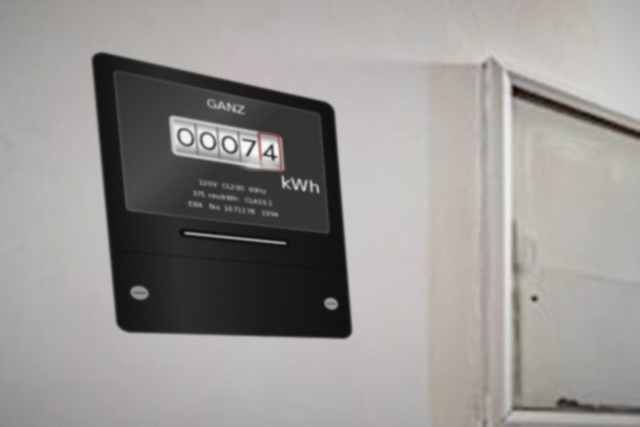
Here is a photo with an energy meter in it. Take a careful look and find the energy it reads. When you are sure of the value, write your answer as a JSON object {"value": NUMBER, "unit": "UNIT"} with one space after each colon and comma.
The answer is {"value": 7.4, "unit": "kWh"}
